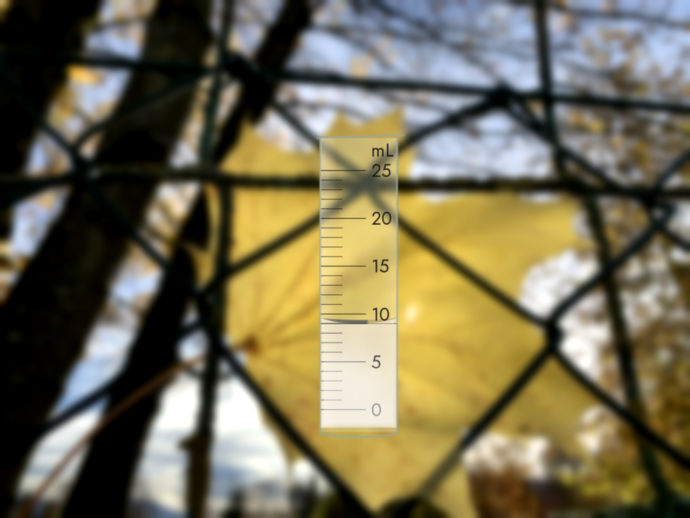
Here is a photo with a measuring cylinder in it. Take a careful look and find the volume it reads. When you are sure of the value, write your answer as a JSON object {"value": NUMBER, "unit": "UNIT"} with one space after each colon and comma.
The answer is {"value": 9, "unit": "mL"}
